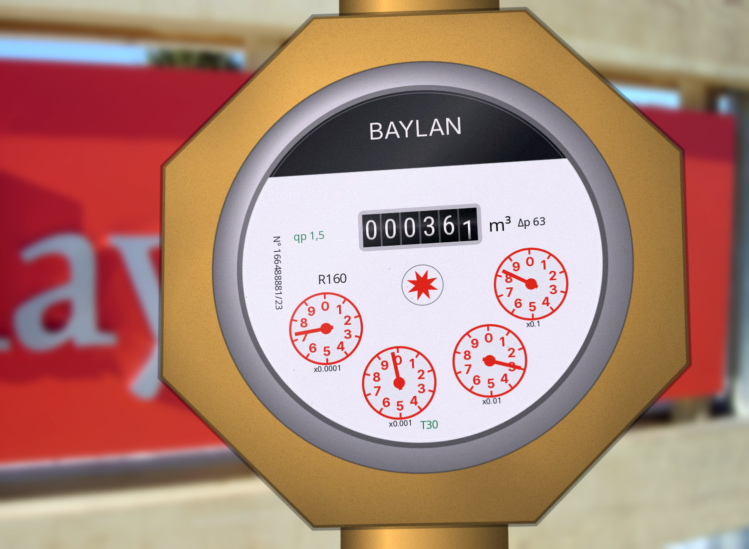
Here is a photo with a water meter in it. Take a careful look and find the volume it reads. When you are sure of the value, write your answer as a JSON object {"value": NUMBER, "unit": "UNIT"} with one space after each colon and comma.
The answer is {"value": 360.8297, "unit": "m³"}
